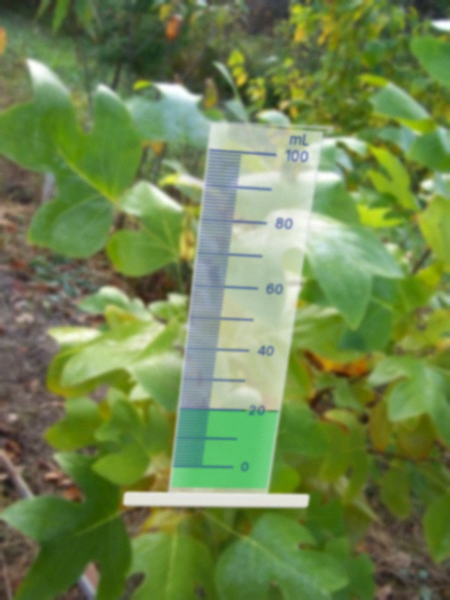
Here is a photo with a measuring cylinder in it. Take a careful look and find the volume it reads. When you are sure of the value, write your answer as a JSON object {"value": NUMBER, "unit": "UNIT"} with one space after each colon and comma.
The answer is {"value": 20, "unit": "mL"}
